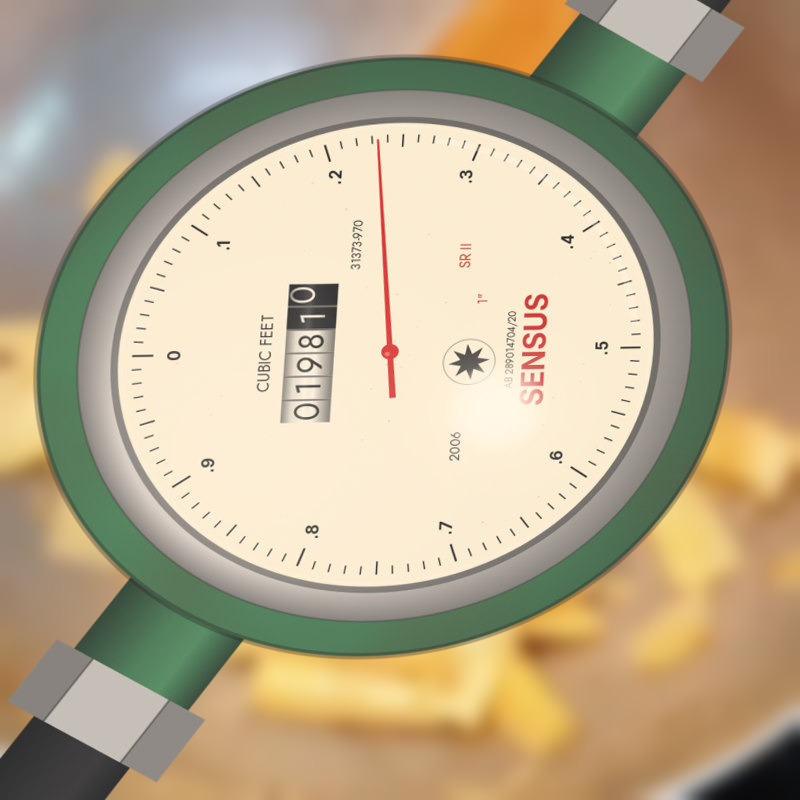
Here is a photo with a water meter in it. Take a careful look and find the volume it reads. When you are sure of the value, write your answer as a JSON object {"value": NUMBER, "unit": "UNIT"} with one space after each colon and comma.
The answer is {"value": 19810.23, "unit": "ft³"}
